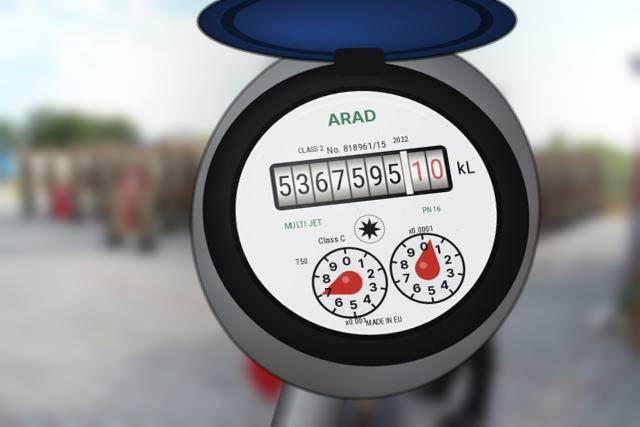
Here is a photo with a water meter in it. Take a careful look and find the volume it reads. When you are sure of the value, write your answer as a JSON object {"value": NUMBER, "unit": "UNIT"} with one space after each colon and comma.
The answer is {"value": 5367595.1070, "unit": "kL"}
